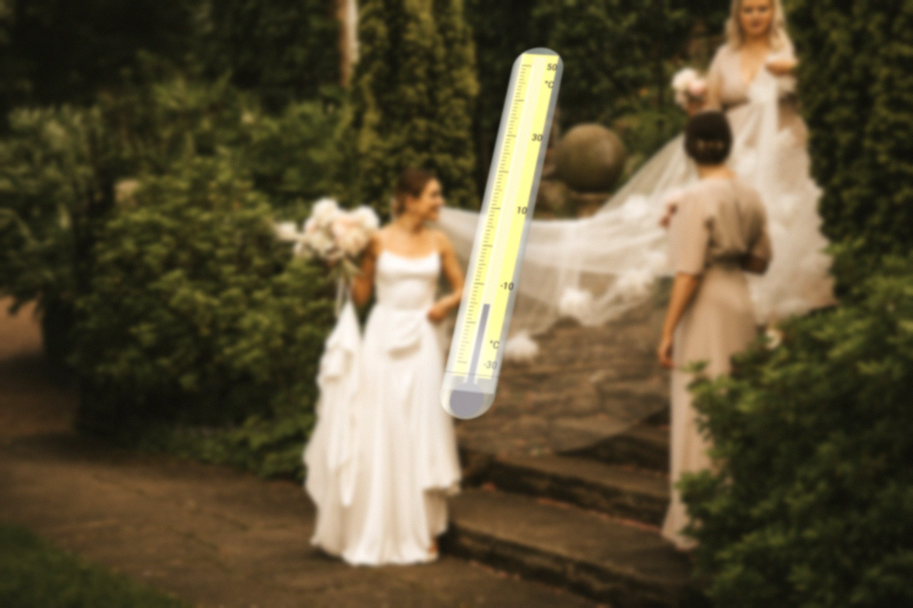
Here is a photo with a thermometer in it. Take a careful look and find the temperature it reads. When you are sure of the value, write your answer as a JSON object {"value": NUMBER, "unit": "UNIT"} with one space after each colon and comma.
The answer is {"value": -15, "unit": "°C"}
